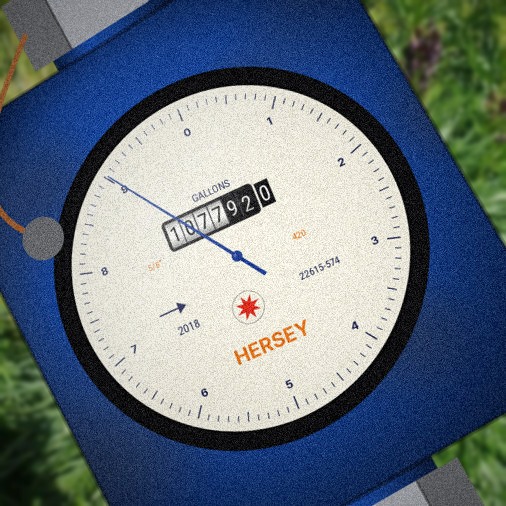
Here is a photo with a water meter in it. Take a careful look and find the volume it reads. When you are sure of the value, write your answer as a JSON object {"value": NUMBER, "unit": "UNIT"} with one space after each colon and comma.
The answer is {"value": 1077919.0, "unit": "gal"}
